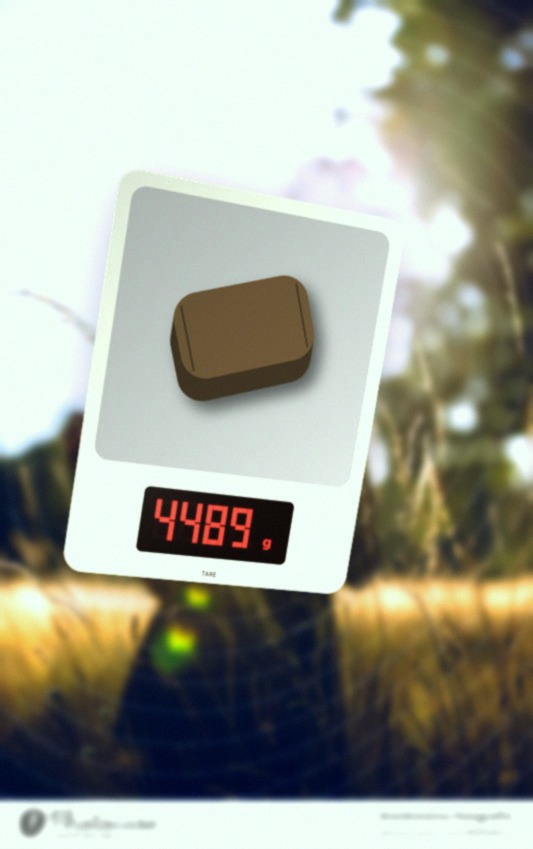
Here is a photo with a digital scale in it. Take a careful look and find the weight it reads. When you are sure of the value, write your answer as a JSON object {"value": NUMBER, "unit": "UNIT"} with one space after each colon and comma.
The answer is {"value": 4489, "unit": "g"}
